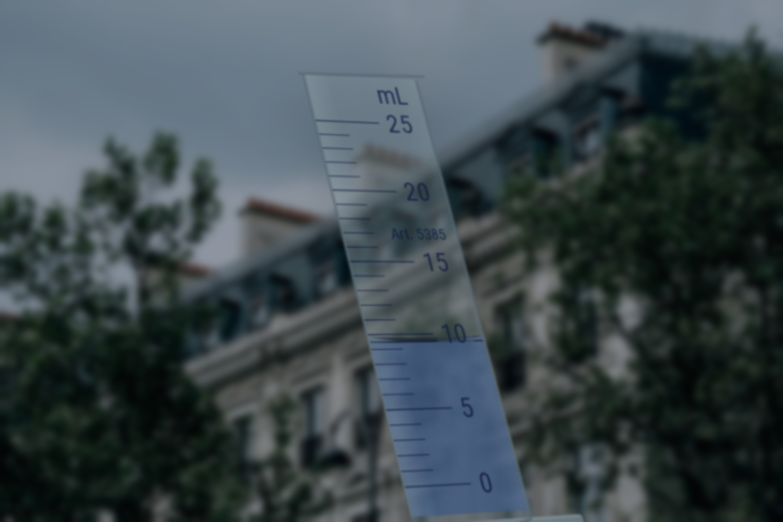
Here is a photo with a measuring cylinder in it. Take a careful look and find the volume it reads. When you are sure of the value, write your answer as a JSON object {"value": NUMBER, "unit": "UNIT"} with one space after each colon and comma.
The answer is {"value": 9.5, "unit": "mL"}
